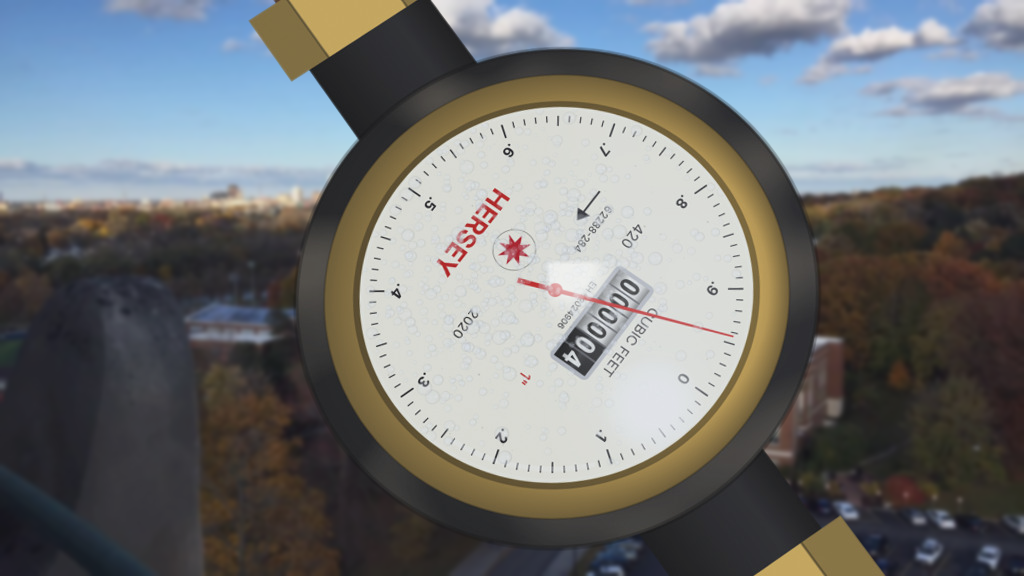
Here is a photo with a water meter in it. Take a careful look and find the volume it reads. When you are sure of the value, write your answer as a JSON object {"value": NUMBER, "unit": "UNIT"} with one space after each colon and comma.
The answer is {"value": 3.94, "unit": "ft³"}
